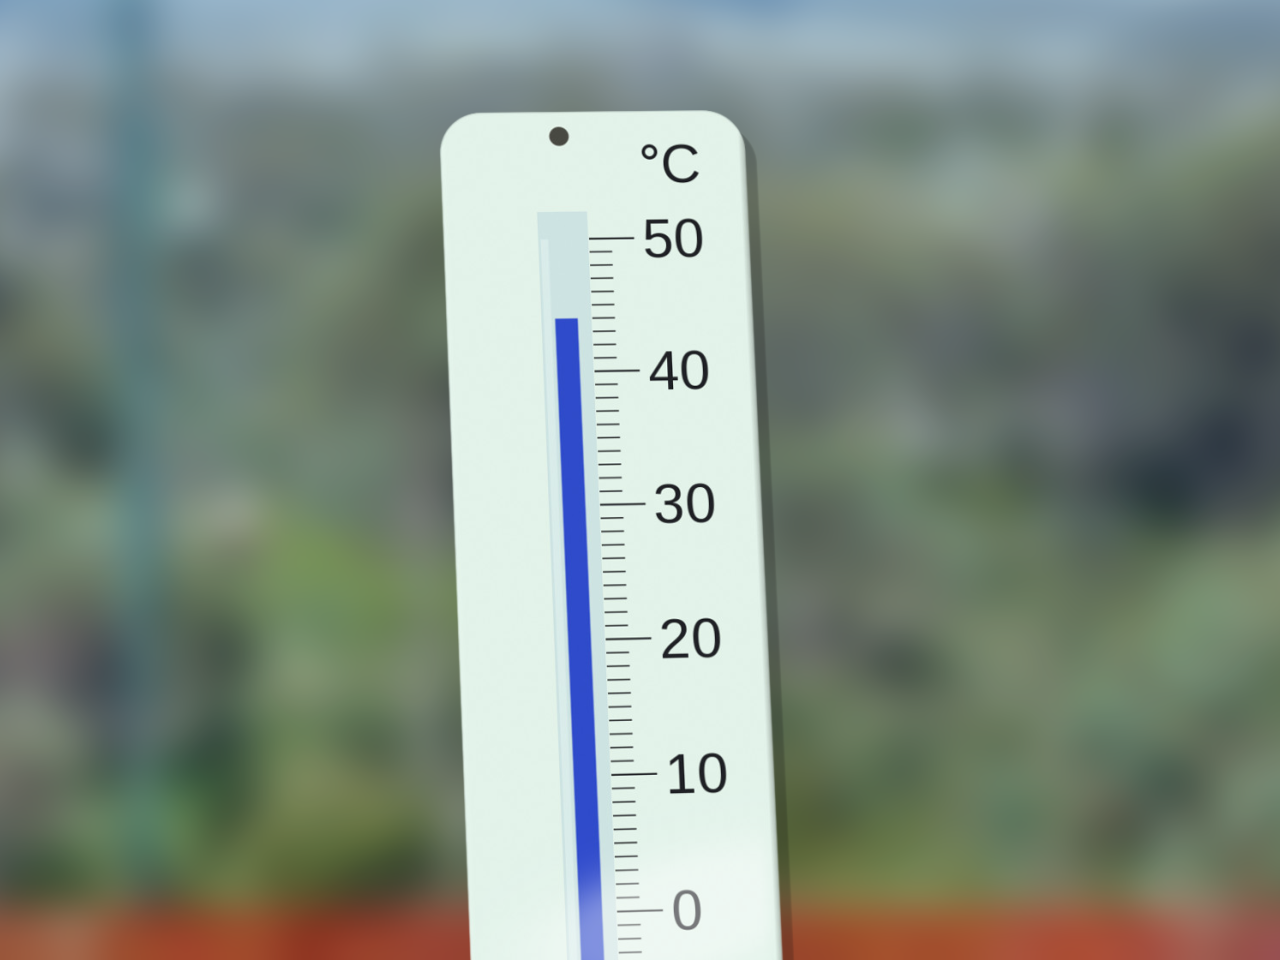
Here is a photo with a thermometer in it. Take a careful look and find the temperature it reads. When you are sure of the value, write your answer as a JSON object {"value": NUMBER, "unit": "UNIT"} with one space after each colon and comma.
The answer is {"value": 44, "unit": "°C"}
